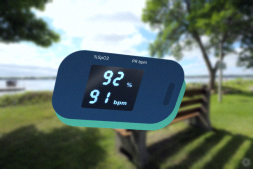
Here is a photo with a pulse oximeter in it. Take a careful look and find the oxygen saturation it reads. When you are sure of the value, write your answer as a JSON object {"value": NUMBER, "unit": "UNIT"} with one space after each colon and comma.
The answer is {"value": 92, "unit": "%"}
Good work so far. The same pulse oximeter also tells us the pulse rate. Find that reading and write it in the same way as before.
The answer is {"value": 91, "unit": "bpm"}
